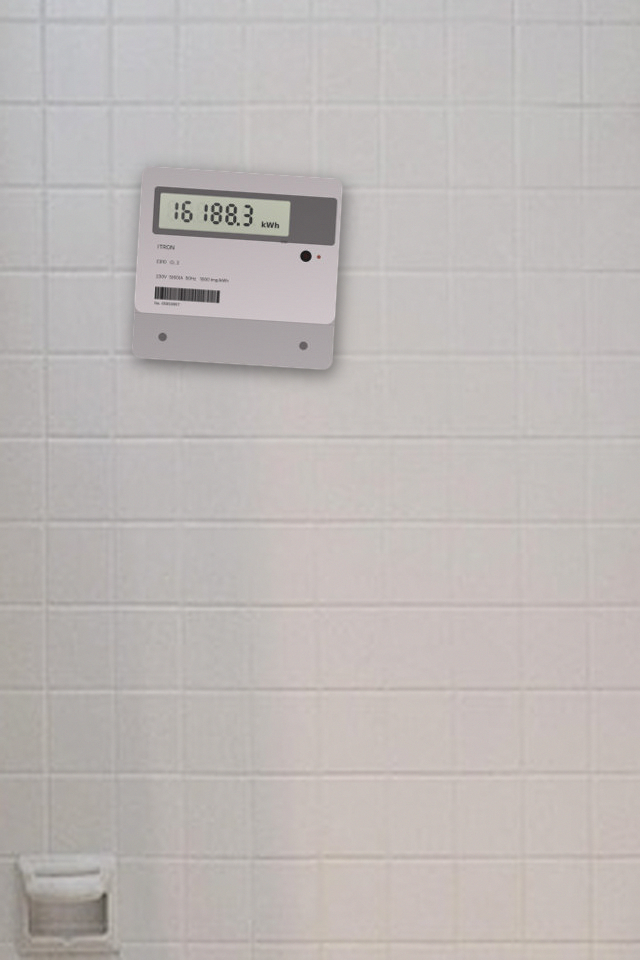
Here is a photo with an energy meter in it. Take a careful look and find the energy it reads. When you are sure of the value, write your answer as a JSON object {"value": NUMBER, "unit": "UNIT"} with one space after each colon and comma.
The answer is {"value": 16188.3, "unit": "kWh"}
